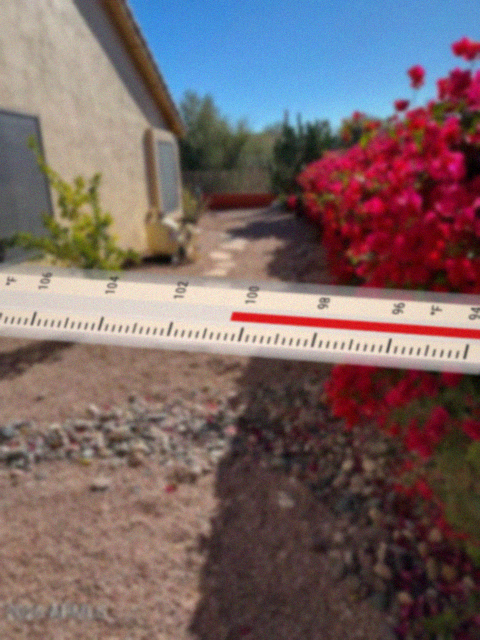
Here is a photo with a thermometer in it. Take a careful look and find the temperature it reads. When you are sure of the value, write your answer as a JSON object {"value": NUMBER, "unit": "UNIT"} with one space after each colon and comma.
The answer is {"value": 100.4, "unit": "°F"}
